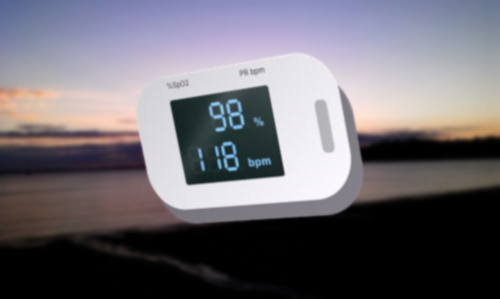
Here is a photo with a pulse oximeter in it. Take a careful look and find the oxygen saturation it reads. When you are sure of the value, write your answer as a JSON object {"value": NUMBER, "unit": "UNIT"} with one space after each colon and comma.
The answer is {"value": 98, "unit": "%"}
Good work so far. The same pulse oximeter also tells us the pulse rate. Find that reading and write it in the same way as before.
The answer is {"value": 118, "unit": "bpm"}
